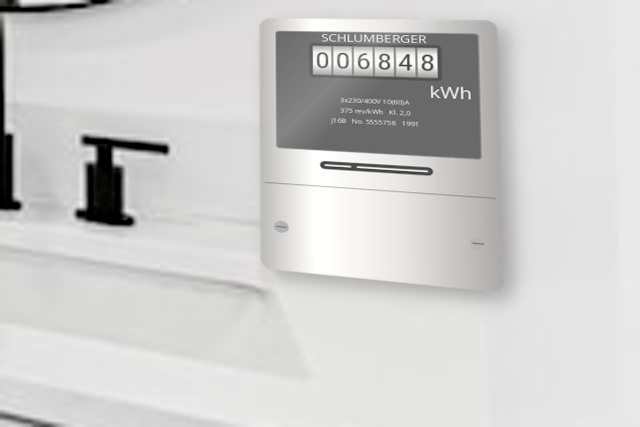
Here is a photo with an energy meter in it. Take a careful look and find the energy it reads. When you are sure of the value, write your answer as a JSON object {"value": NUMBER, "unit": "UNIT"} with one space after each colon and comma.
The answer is {"value": 6848, "unit": "kWh"}
